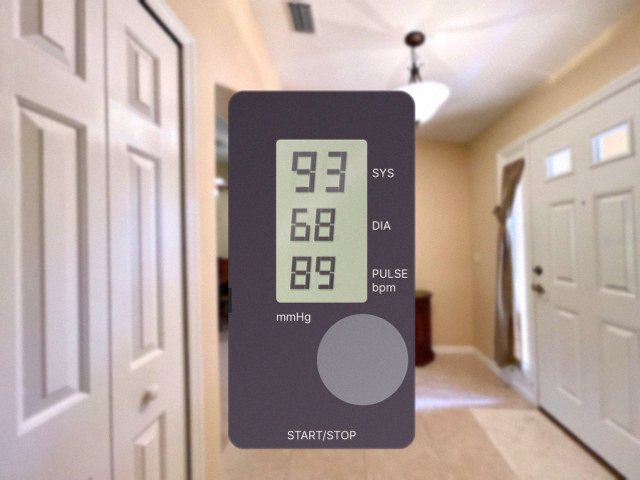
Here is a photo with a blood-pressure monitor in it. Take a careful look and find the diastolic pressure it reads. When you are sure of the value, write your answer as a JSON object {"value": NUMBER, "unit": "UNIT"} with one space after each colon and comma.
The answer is {"value": 68, "unit": "mmHg"}
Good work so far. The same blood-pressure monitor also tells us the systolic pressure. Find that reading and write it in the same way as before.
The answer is {"value": 93, "unit": "mmHg"}
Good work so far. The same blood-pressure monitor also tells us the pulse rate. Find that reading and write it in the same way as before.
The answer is {"value": 89, "unit": "bpm"}
